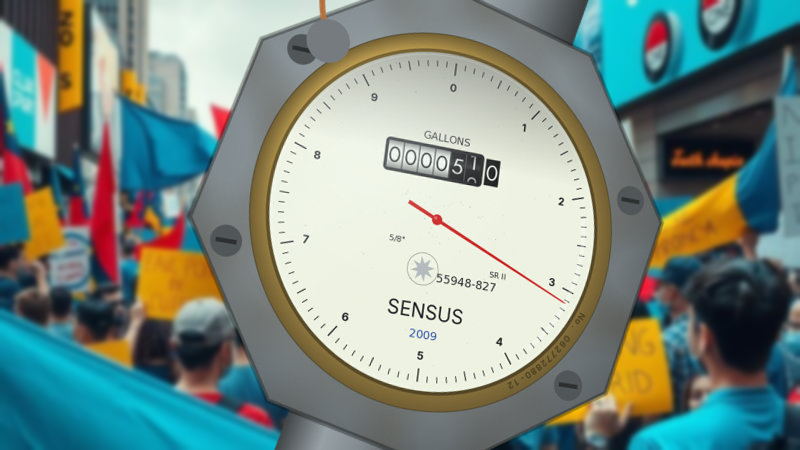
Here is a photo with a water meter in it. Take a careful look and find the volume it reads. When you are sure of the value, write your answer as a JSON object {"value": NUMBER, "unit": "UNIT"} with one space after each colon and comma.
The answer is {"value": 513.1, "unit": "gal"}
